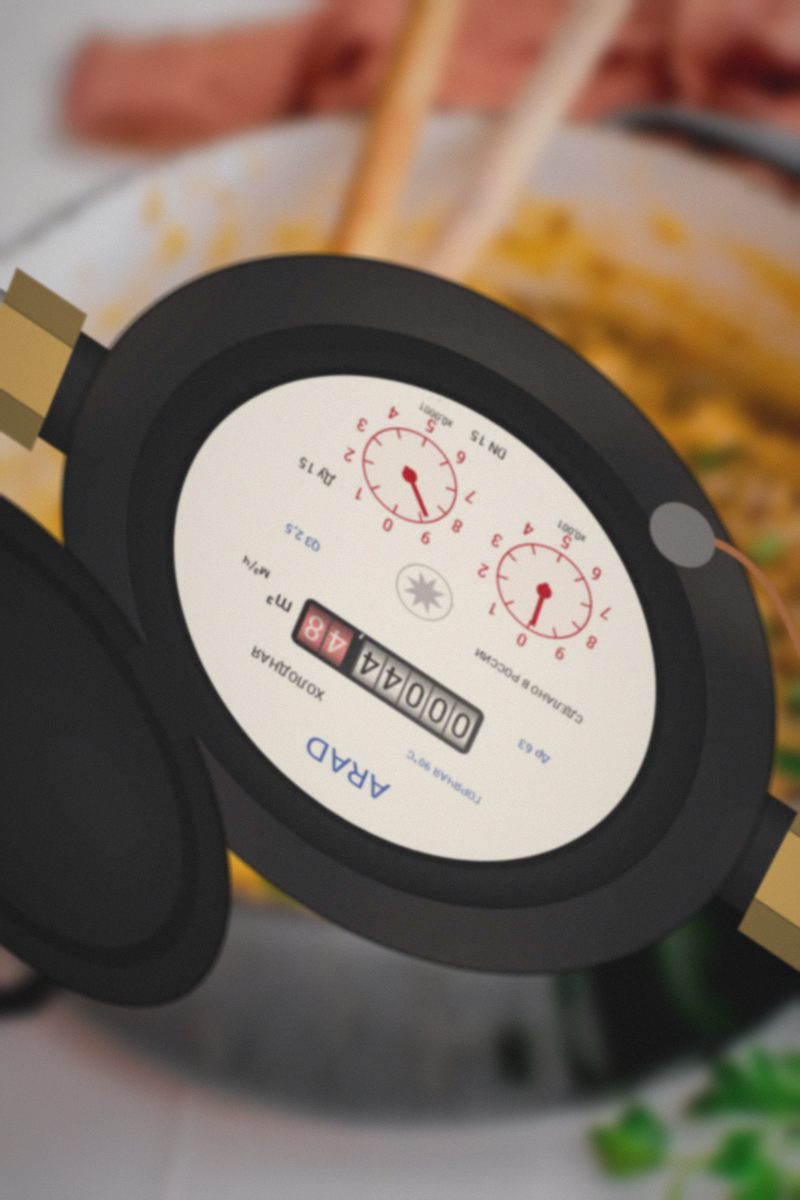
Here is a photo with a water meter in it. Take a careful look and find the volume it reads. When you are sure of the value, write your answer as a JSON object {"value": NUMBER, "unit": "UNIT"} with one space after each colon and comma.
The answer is {"value": 44.4798, "unit": "m³"}
